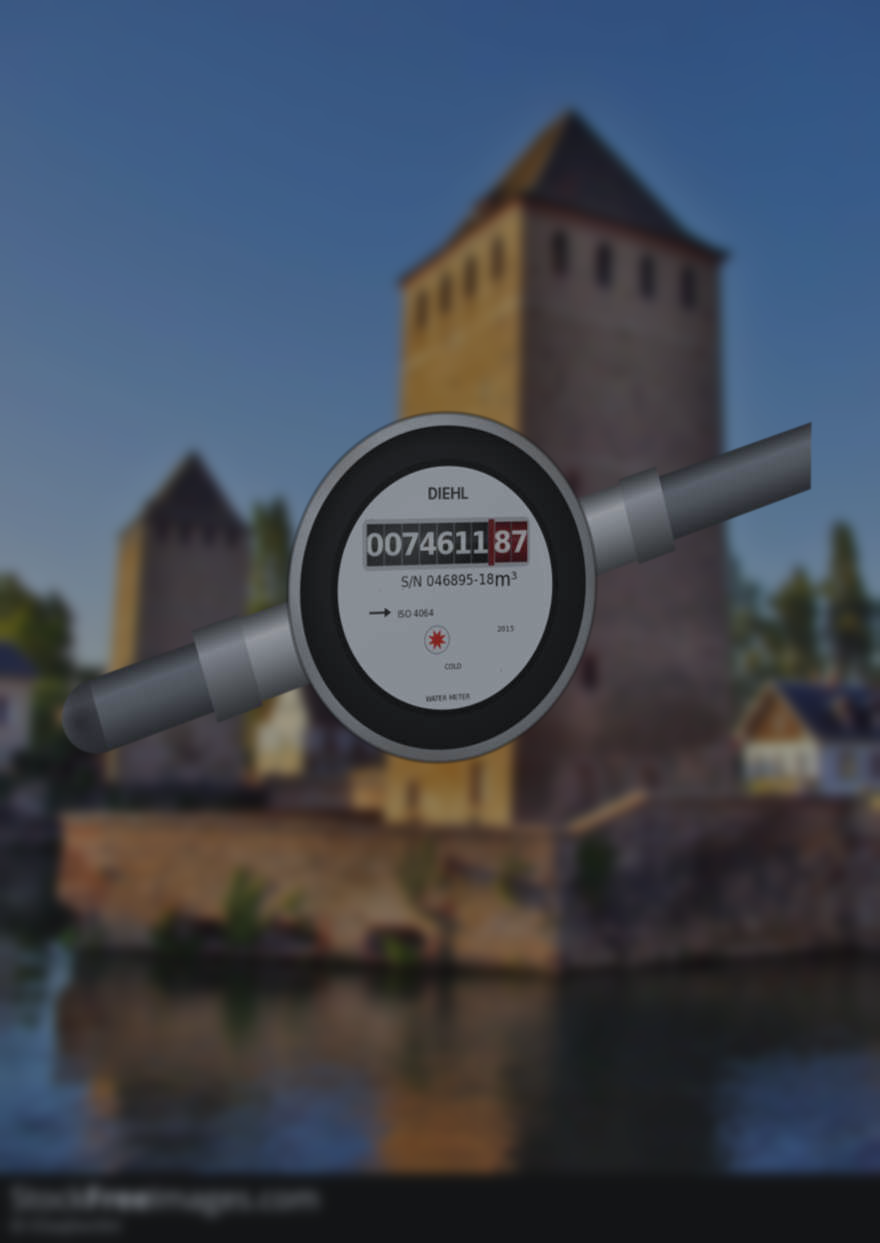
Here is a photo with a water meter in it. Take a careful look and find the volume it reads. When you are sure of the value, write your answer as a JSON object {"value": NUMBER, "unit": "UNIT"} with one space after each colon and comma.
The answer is {"value": 74611.87, "unit": "m³"}
